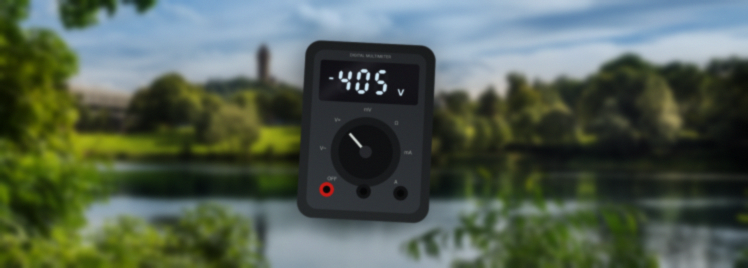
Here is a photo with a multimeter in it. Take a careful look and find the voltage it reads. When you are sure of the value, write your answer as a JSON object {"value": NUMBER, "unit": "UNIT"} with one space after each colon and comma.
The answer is {"value": -405, "unit": "V"}
